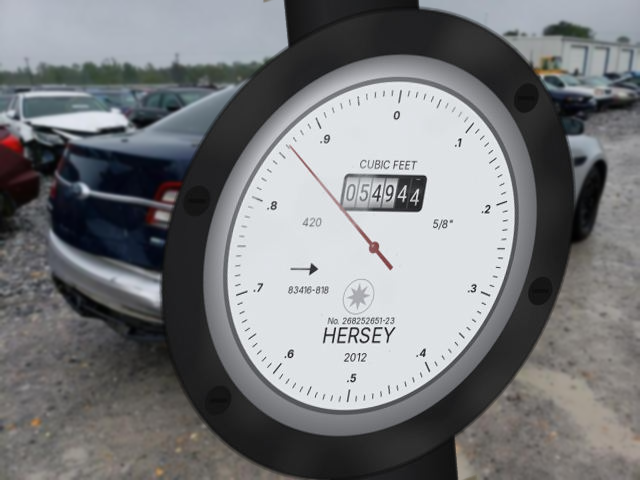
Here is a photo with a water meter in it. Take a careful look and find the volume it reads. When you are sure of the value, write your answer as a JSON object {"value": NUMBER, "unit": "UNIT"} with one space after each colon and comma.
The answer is {"value": 54943.86, "unit": "ft³"}
